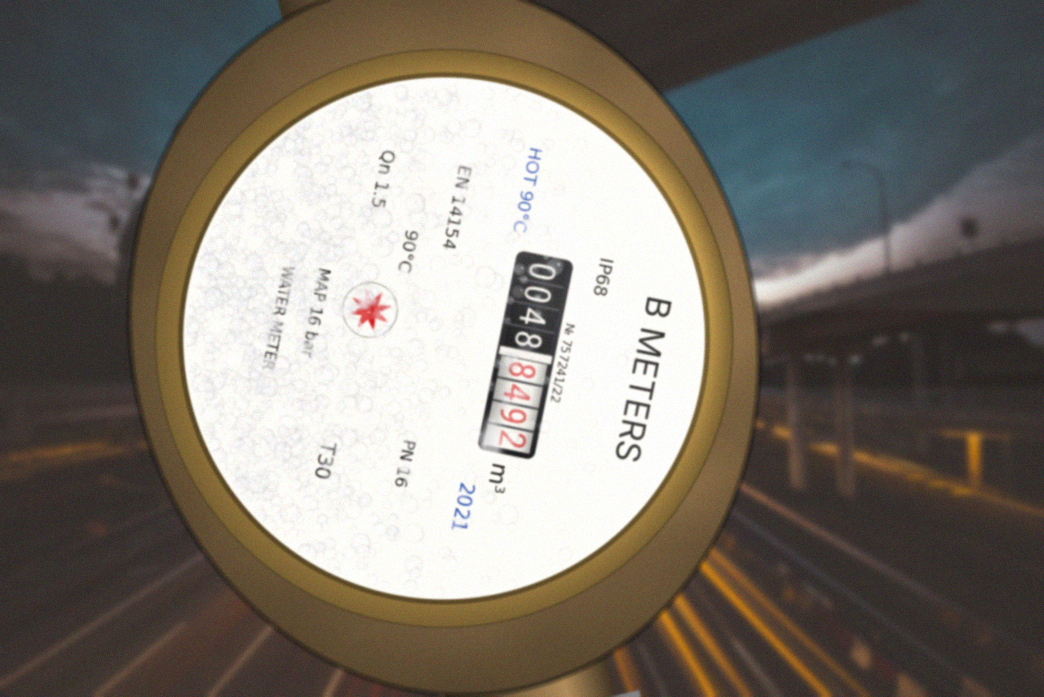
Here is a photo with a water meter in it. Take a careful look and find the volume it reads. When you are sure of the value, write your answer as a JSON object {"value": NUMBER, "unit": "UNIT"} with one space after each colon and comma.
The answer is {"value": 48.8492, "unit": "m³"}
